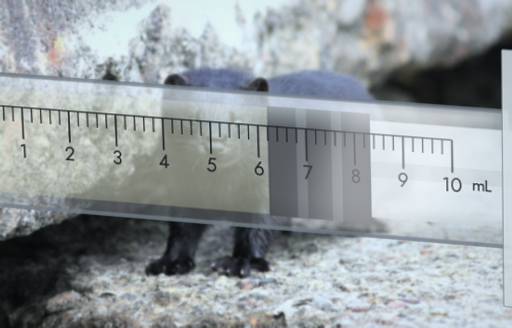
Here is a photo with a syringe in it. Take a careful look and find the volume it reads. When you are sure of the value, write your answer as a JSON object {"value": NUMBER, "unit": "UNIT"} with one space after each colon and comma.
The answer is {"value": 6.2, "unit": "mL"}
